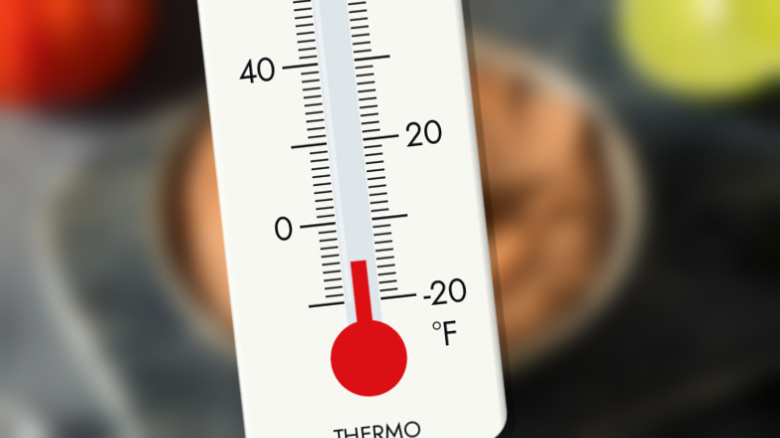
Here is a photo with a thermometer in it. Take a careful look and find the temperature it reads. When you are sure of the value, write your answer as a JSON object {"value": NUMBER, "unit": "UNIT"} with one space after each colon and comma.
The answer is {"value": -10, "unit": "°F"}
